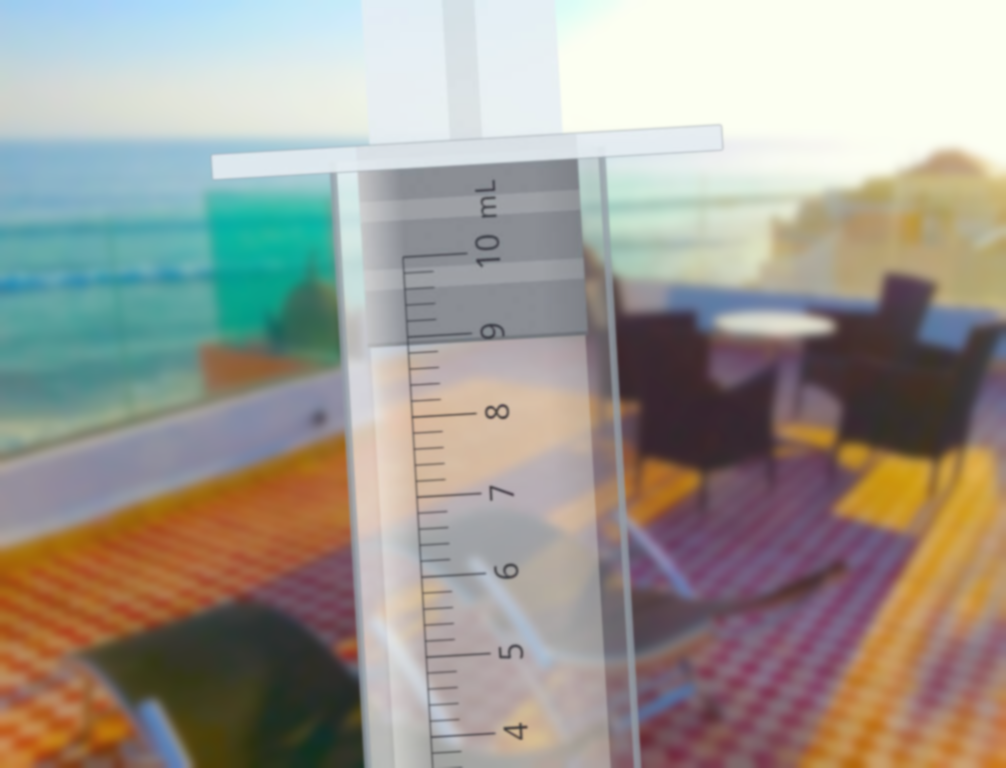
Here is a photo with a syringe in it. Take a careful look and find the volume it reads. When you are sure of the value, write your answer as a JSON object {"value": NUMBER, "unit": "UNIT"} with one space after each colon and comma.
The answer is {"value": 8.9, "unit": "mL"}
